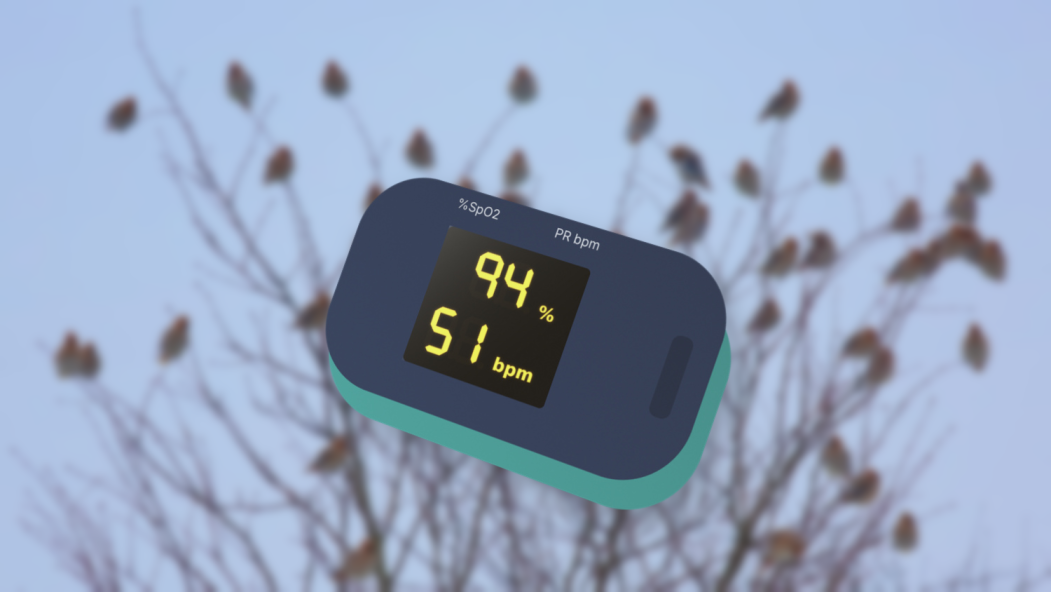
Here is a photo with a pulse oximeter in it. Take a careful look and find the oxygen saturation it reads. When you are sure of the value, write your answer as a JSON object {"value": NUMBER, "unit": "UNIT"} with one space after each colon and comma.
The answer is {"value": 94, "unit": "%"}
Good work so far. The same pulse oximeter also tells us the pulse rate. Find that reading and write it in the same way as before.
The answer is {"value": 51, "unit": "bpm"}
